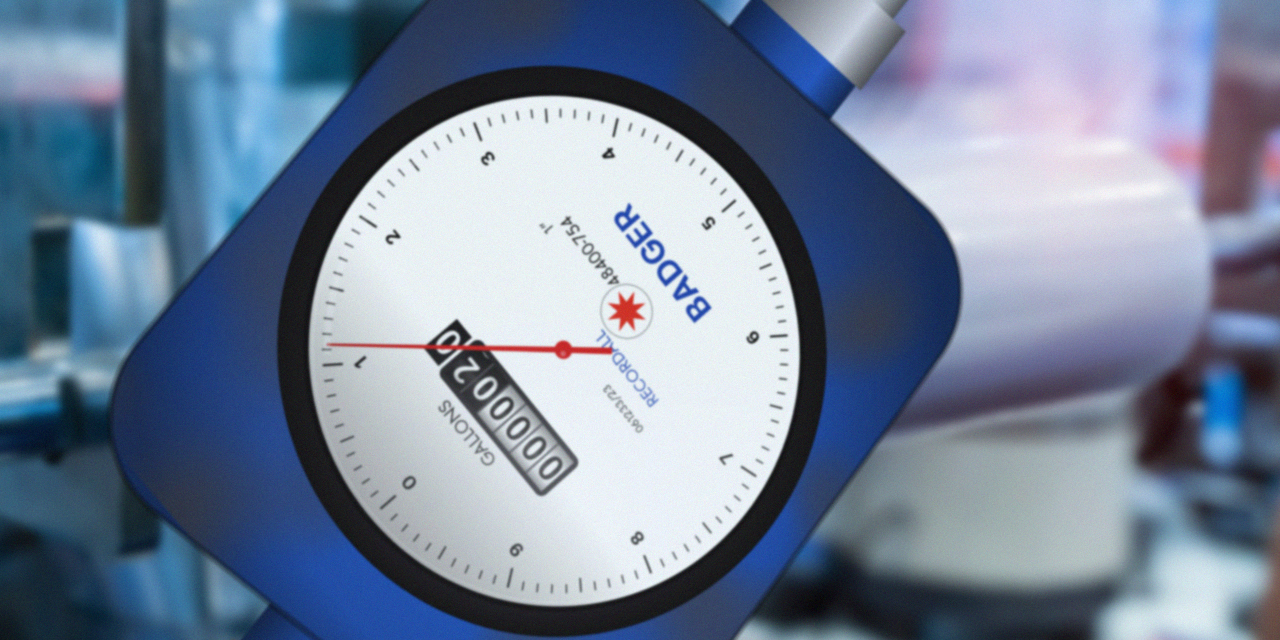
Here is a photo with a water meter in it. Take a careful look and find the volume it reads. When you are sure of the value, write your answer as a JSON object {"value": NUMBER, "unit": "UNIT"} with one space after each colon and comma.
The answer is {"value": 21.1, "unit": "gal"}
